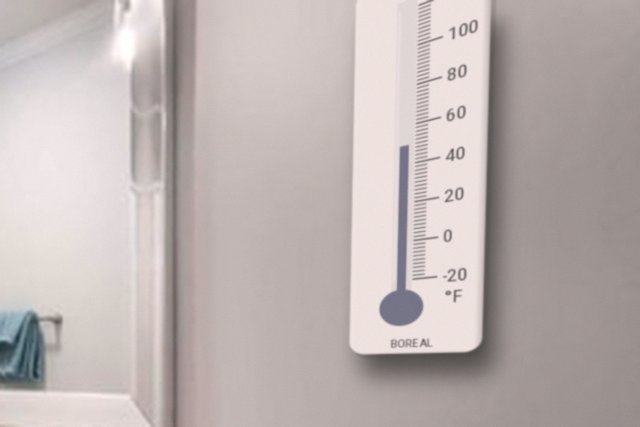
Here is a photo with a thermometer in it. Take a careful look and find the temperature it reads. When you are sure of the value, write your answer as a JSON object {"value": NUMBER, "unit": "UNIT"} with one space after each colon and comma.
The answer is {"value": 50, "unit": "°F"}
